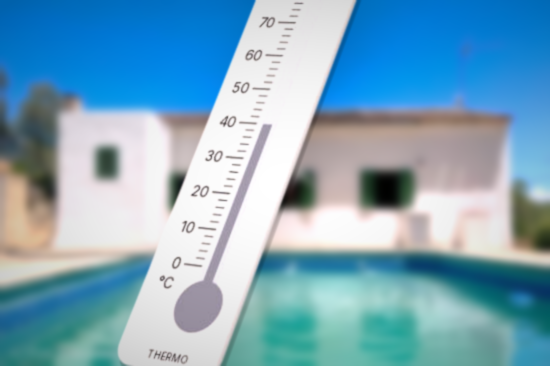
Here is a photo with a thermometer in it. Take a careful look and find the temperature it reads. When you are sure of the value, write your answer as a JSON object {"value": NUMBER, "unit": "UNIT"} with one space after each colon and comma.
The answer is {"value": 40, "unit": "°C"}
